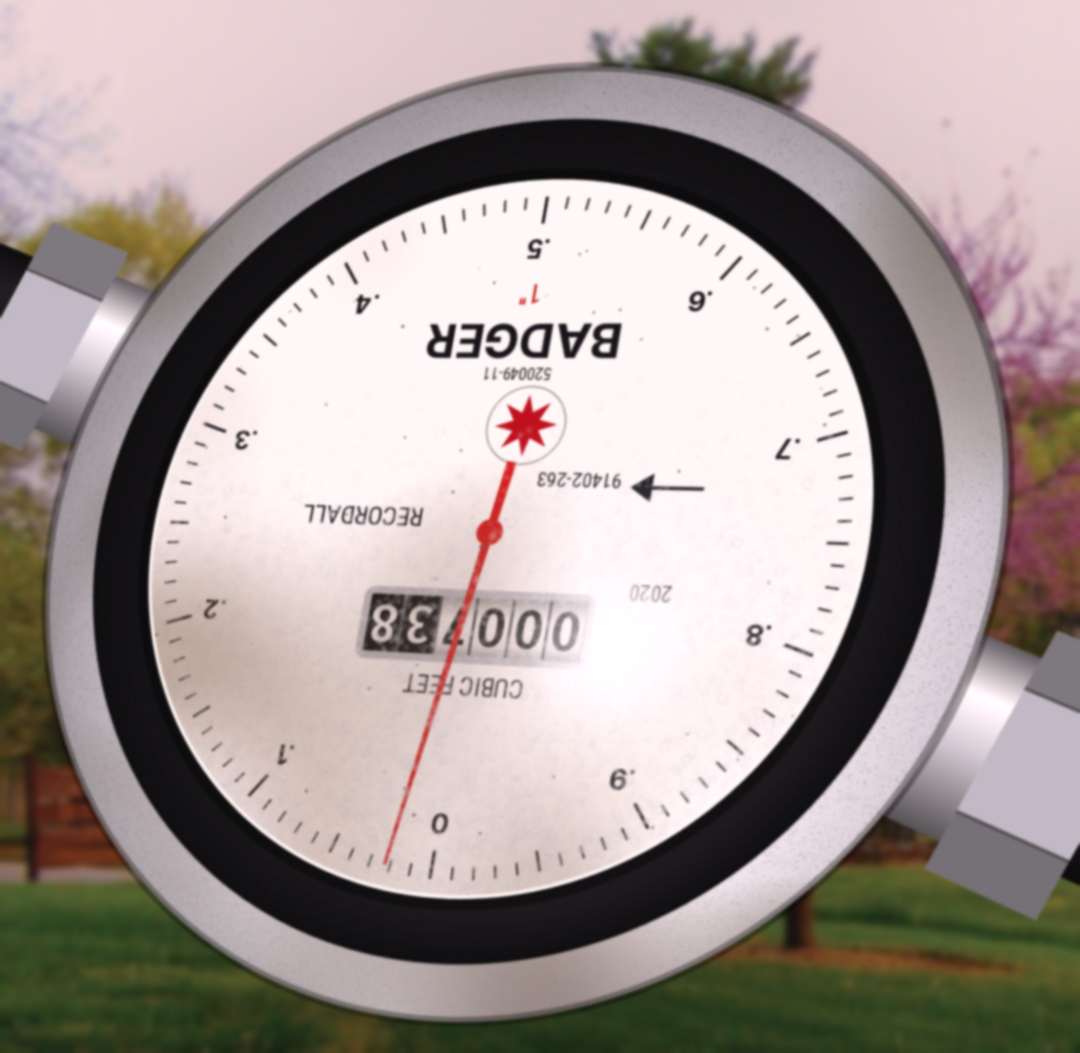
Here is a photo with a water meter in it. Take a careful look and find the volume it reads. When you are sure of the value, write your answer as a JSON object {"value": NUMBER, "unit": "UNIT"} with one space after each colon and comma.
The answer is {"value": 738.02, "unit": "ft³"}
